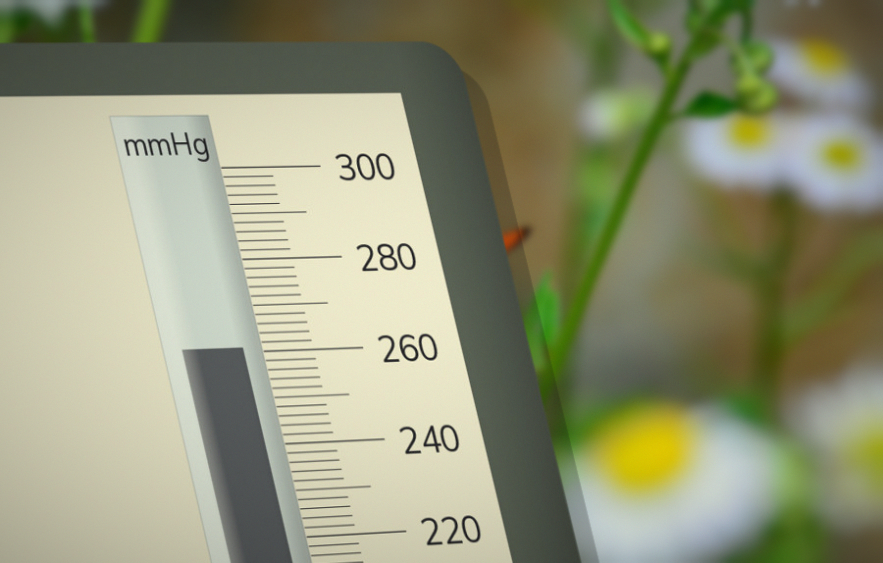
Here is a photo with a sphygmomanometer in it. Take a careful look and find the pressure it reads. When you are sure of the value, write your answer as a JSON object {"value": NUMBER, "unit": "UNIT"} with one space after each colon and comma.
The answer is {"value": 261, "unit": "mmHg"}
